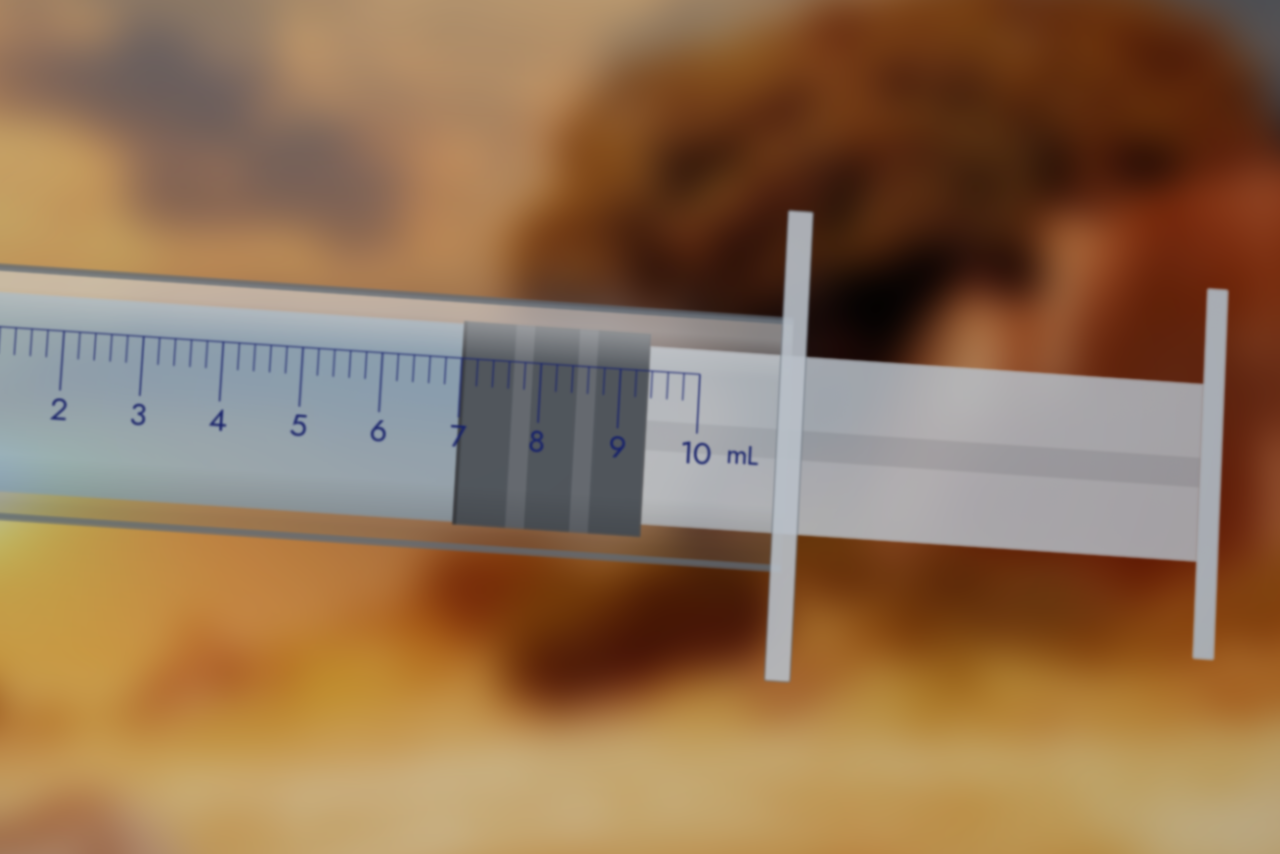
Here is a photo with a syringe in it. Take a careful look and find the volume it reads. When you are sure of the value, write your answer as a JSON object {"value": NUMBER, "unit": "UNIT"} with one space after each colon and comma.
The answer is {"value": 7, "unit": "mL"}
